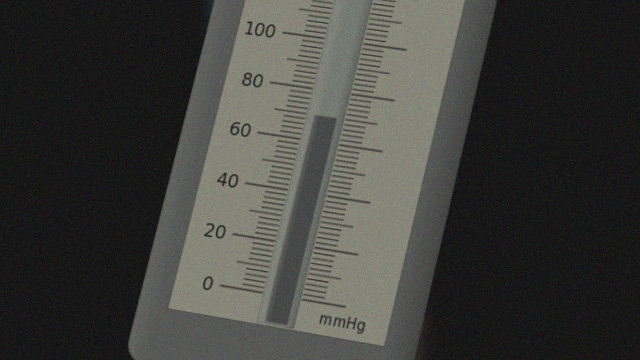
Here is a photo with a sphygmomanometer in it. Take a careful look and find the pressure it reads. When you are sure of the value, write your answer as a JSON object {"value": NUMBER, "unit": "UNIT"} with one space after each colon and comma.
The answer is {"value": 70, "unit": "mmHg"}
